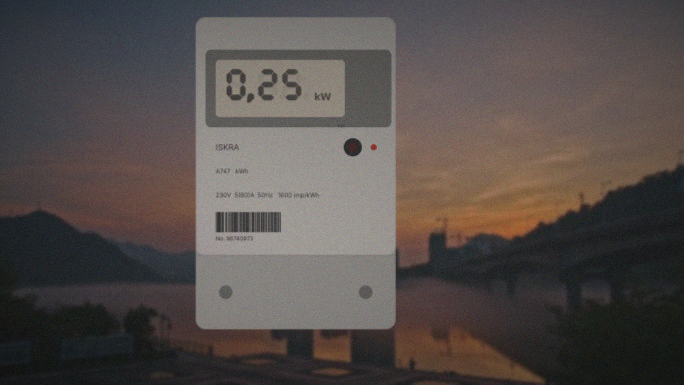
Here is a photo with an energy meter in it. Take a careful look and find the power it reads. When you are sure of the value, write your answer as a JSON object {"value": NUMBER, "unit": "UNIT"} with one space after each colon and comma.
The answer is {"value": 0.25, "unit": "kW"}
